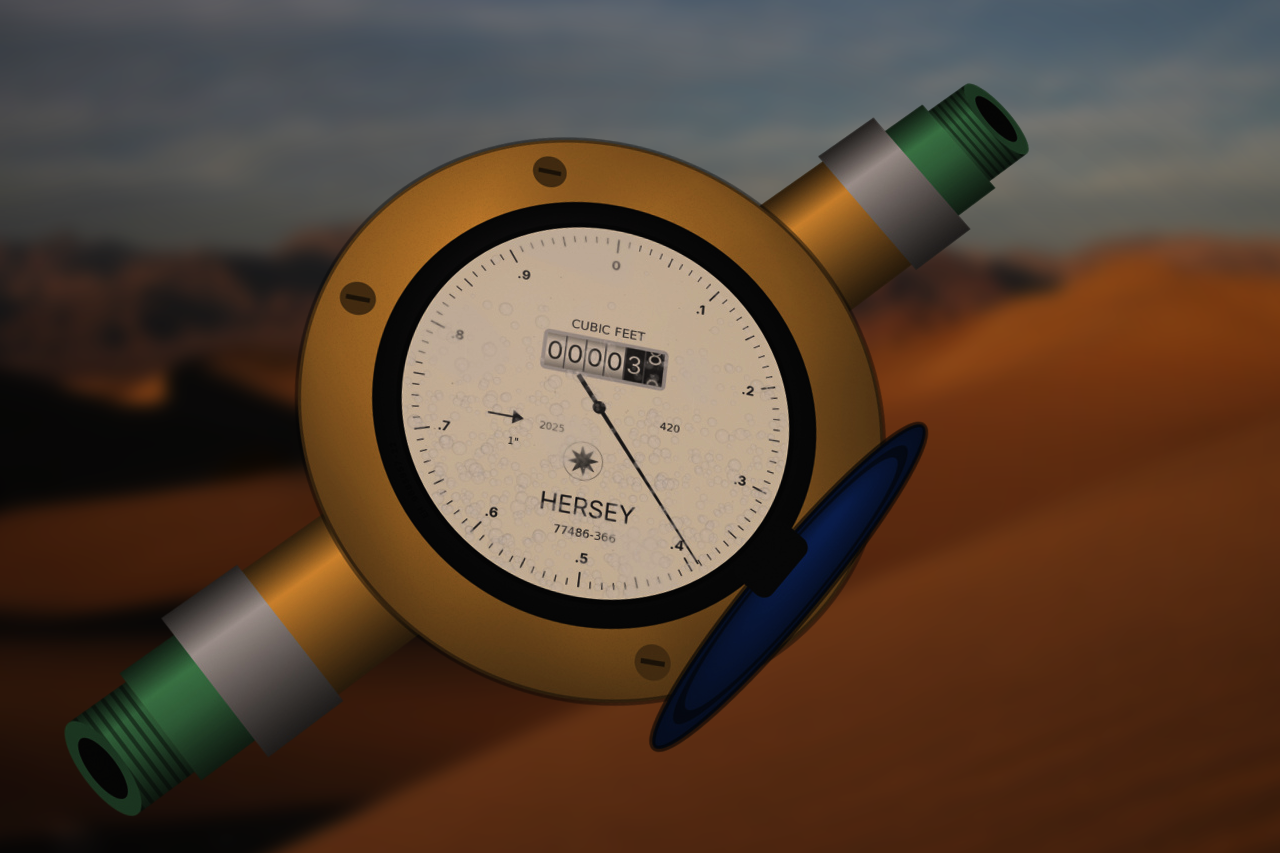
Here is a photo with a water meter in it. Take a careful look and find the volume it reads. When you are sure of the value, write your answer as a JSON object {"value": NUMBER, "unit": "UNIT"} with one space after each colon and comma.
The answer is {"value": 38.39, "unit": "ft³"}
